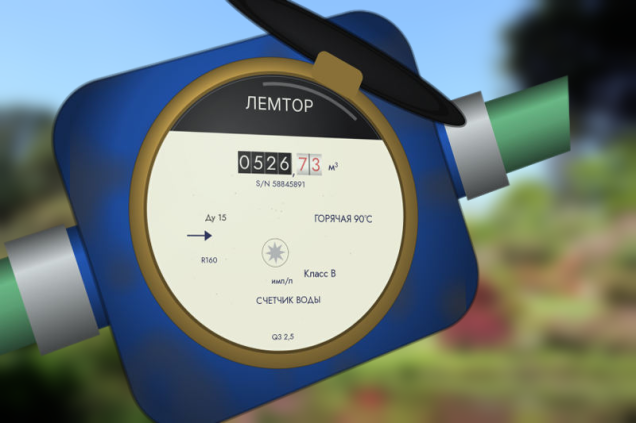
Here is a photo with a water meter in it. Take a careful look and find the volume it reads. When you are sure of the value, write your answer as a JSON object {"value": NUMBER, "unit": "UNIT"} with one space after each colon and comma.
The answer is {"value": 526.73, "unit": "m³"}
